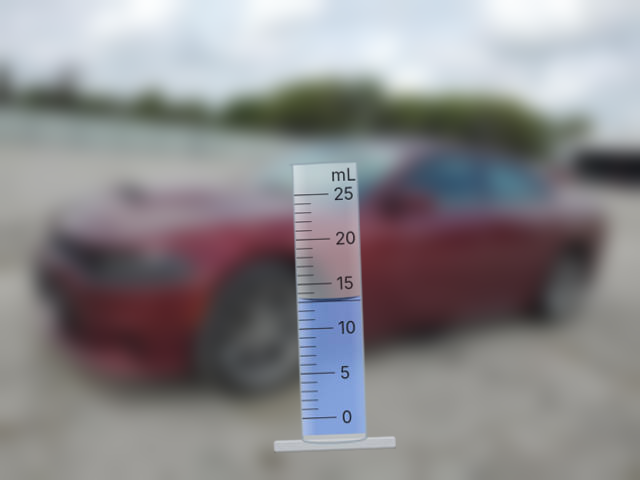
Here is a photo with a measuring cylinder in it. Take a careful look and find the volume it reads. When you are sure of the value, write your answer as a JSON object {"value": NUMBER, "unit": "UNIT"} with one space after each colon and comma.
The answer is {"value": 13, "unit": "mL"}
